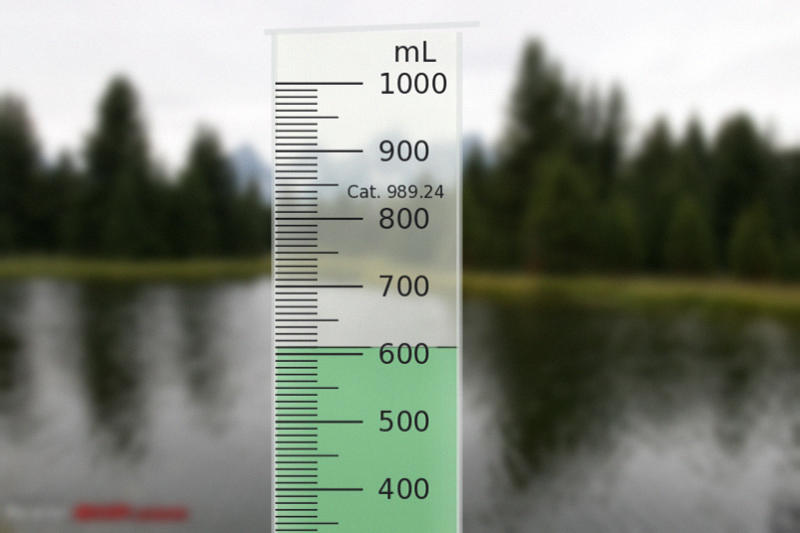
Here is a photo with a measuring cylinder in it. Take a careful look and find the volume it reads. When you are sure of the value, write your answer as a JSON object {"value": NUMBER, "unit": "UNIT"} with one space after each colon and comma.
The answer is {"value": 610, "unit": "mL"}
